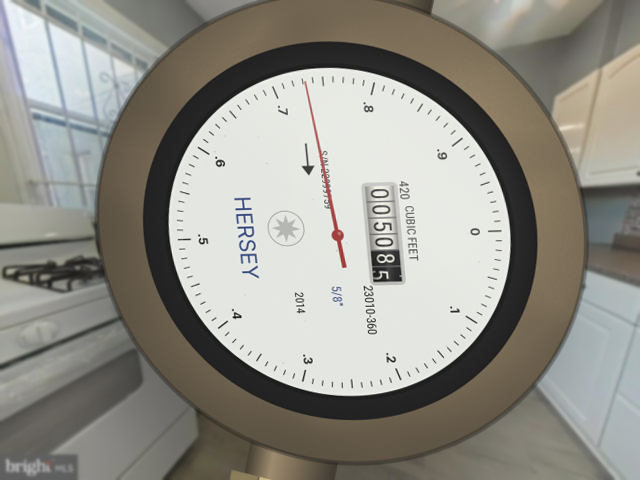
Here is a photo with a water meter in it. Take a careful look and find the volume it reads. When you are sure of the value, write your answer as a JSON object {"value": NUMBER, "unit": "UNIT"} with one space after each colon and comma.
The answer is {"value": 5084.73, "unit": "ft³"}
